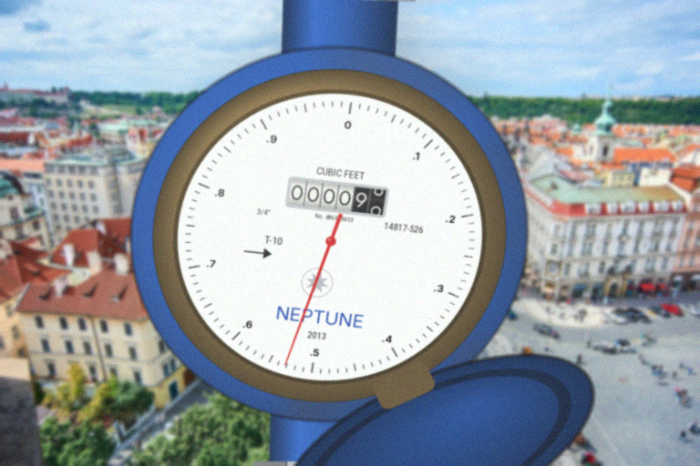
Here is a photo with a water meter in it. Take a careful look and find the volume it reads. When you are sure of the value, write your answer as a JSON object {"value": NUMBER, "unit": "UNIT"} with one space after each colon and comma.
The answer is {"value": 98.53, "unit": "ft³"}
